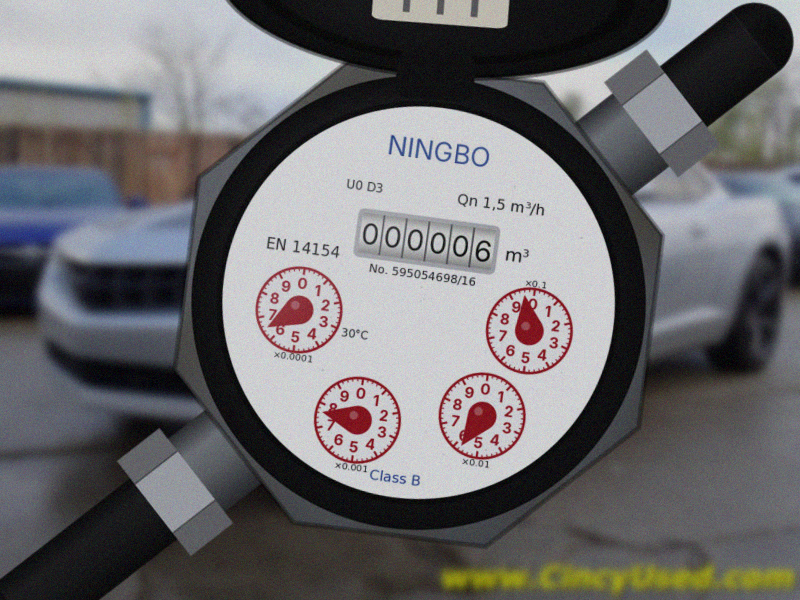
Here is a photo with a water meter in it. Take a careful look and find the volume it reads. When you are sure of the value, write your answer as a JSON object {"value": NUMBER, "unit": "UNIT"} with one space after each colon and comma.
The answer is {"value": 5.9576, "unit": "m³"}
